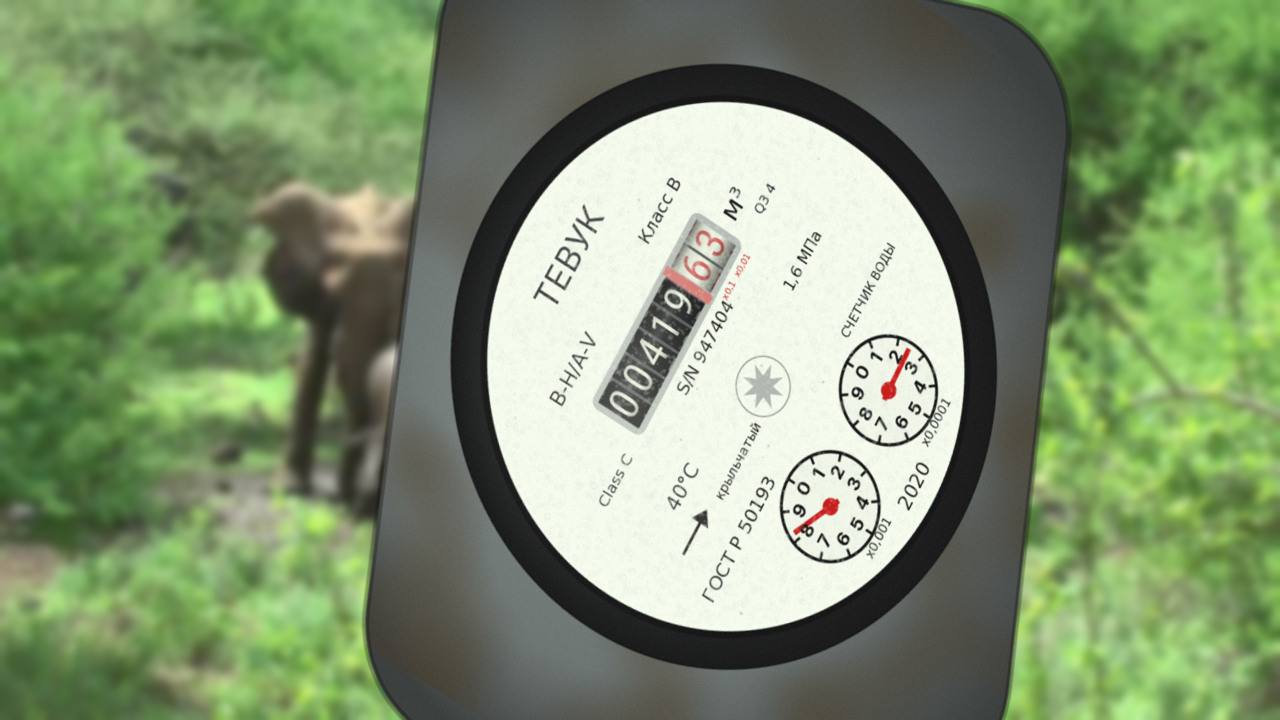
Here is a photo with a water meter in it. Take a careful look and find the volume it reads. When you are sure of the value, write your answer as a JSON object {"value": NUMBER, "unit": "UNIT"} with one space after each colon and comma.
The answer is {"value": 419.6382, "unit": "m³"}
